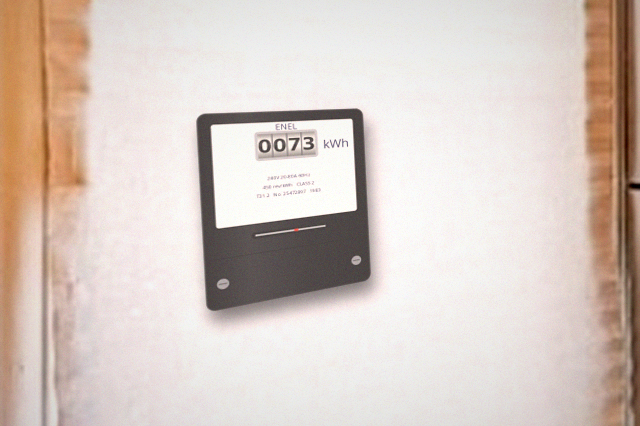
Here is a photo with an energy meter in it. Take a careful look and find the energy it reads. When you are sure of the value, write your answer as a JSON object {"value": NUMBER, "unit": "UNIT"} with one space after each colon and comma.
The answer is {"value": 73, "unit": "kWh"}
